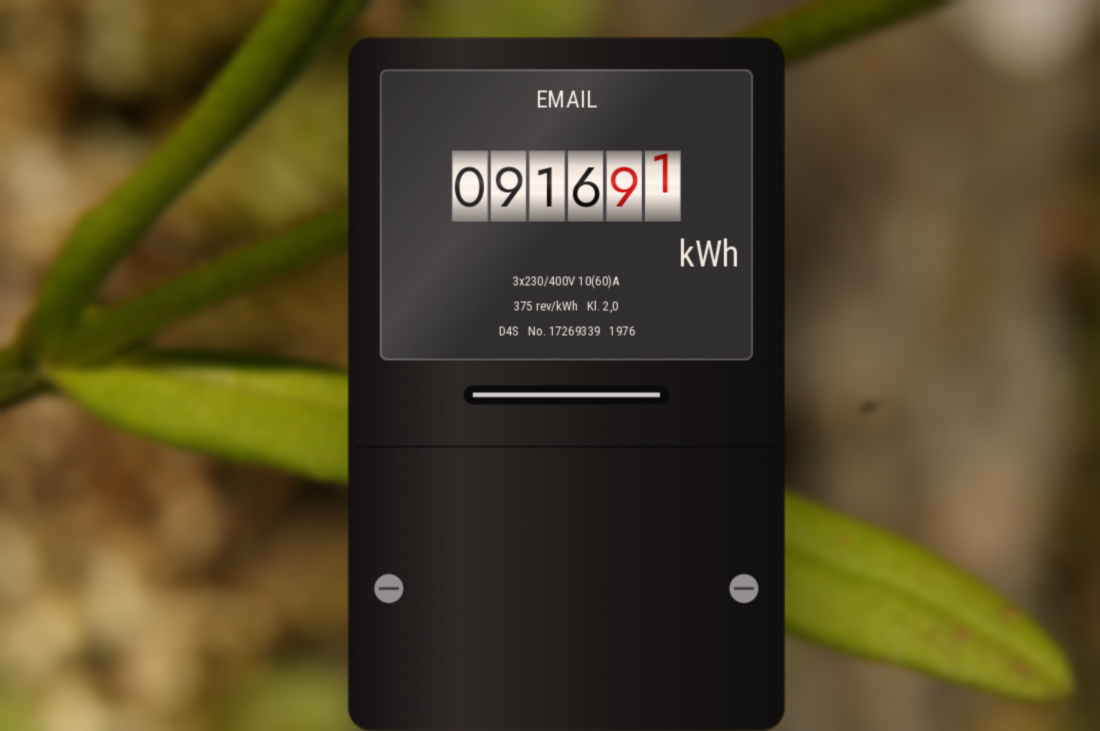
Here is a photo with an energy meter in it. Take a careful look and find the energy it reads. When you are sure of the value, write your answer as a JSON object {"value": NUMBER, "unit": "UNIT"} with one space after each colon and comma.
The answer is {"value": 916.91, "unit": "kWh"}
